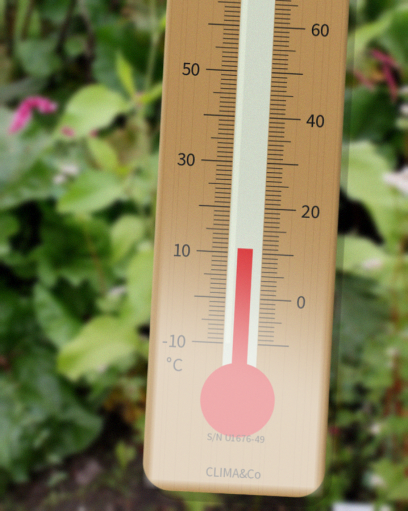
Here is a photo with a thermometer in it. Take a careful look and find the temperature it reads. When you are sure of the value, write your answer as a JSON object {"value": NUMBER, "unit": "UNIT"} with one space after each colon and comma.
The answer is {"value": 11, "unit": "°C"}
